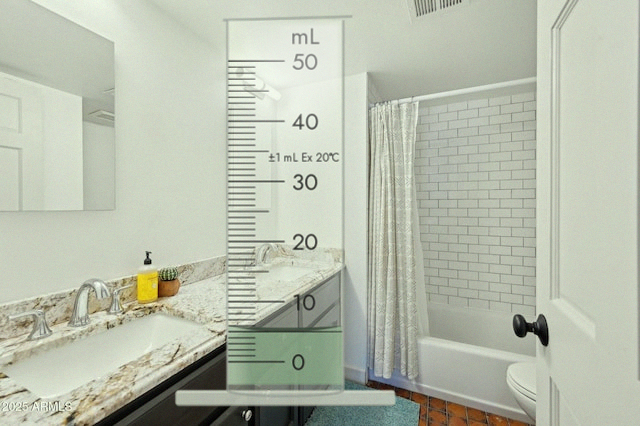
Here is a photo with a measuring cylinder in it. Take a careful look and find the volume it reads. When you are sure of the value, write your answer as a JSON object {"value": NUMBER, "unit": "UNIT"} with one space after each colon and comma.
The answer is {"value": 5, "unit": "mL"}
